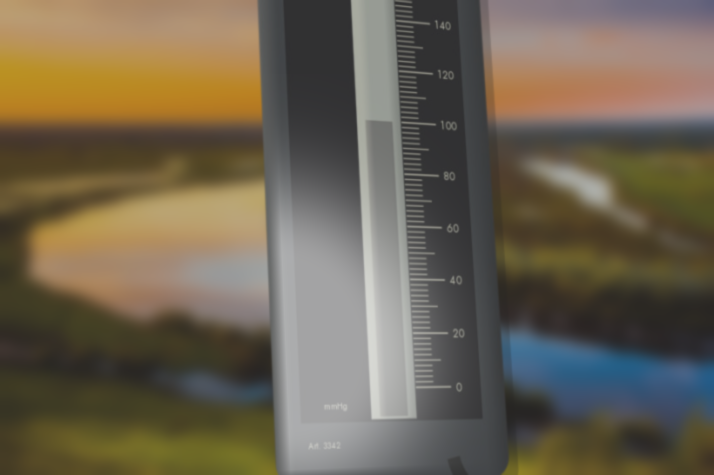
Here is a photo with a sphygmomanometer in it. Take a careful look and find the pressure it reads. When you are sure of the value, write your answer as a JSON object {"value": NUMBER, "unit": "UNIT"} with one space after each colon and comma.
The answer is {"value": 100, "unit": "mmHg"}
